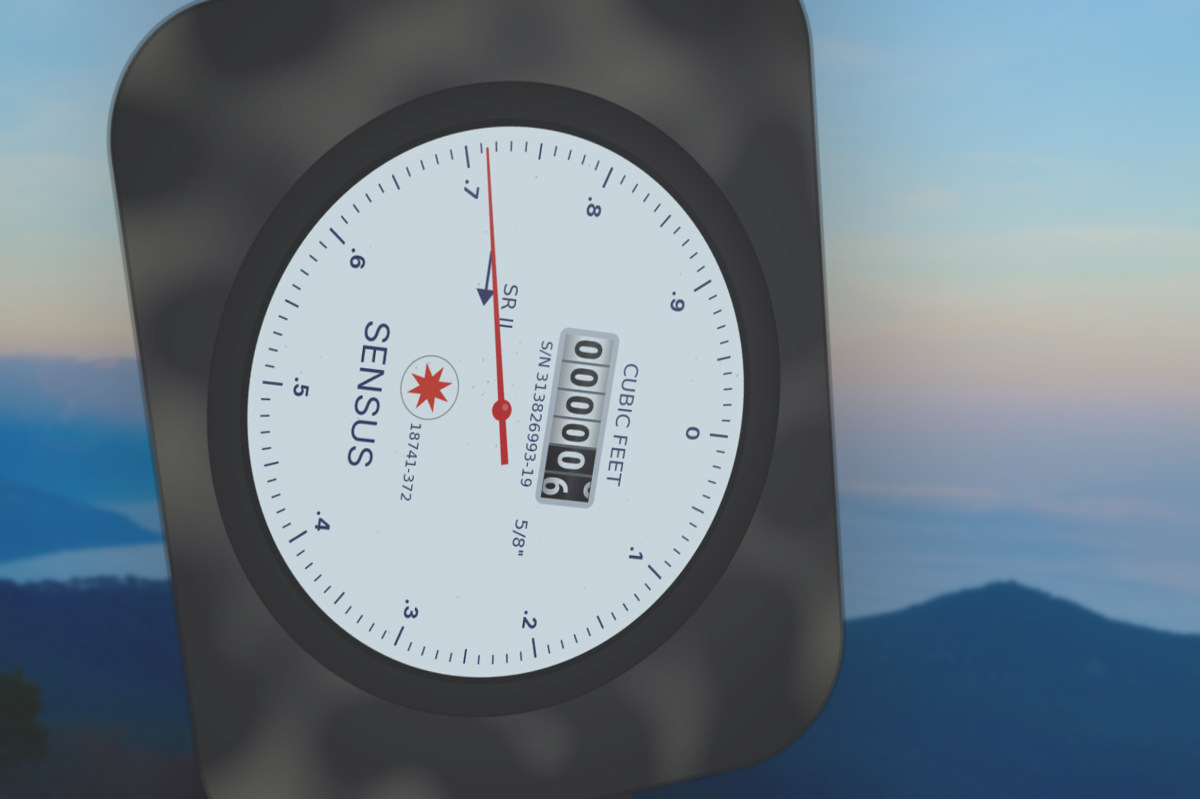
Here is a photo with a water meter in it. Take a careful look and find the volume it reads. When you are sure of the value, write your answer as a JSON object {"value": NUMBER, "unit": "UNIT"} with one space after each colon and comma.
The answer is {"value": 5.71, "unit": "ft³"}
